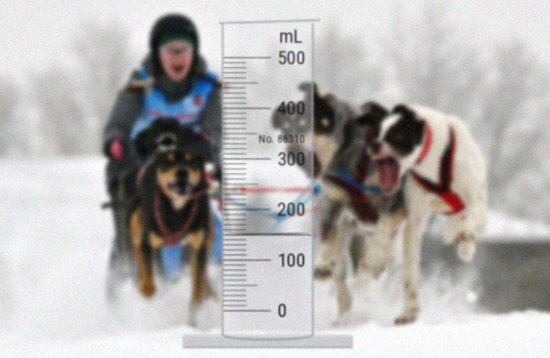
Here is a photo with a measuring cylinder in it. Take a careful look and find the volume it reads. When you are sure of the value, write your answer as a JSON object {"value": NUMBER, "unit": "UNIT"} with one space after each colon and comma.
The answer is {"value": 150, "unit": "mL"}
